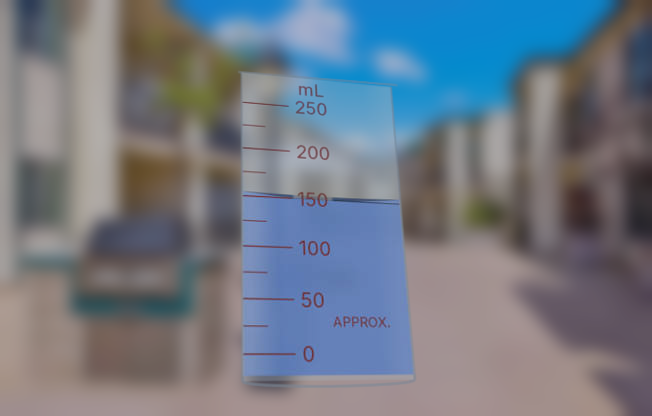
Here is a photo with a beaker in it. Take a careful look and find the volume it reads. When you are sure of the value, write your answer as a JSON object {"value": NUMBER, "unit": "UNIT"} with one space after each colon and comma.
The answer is {"value": 150, "unit": "mL"}
